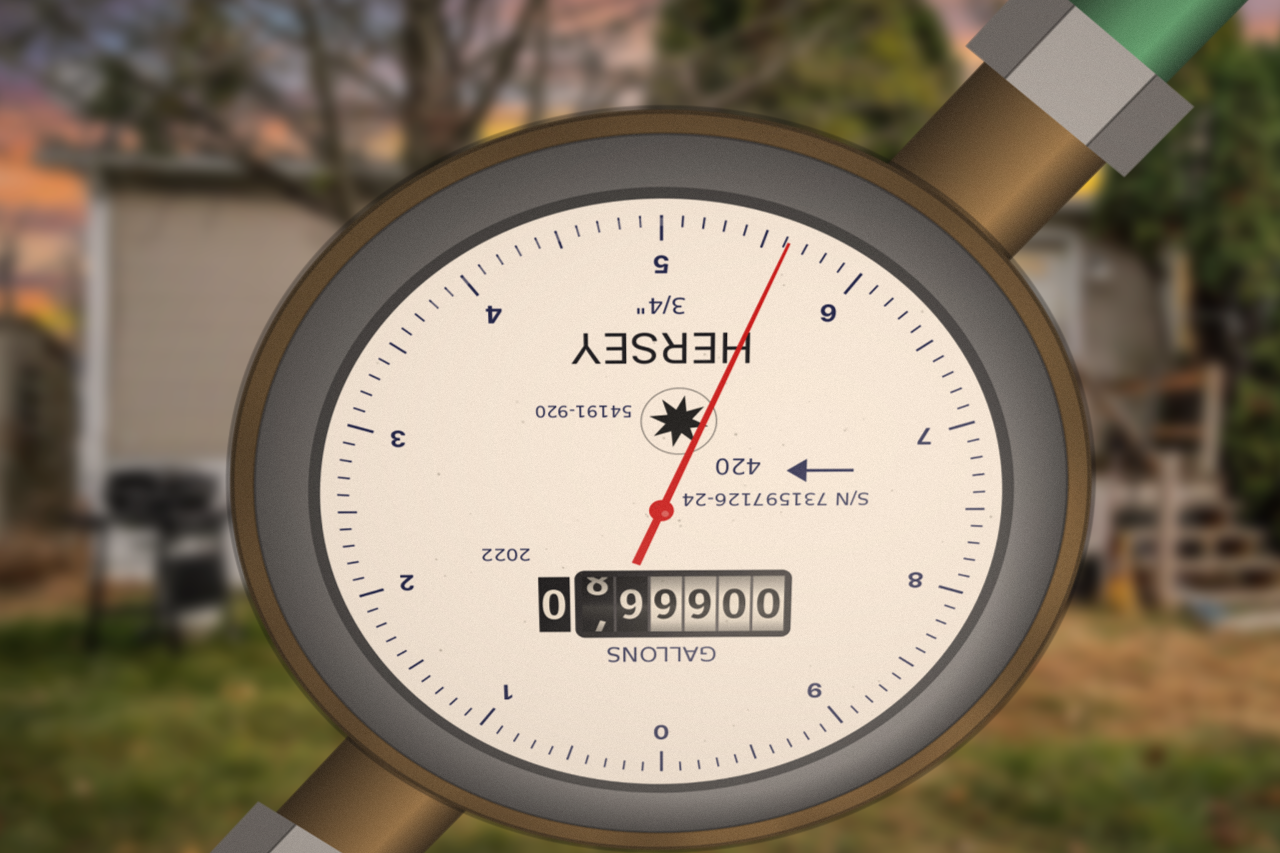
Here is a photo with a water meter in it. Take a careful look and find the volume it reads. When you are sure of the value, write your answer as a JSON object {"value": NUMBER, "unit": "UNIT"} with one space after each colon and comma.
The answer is {"value": 66675.6, "unit": "gal"}
